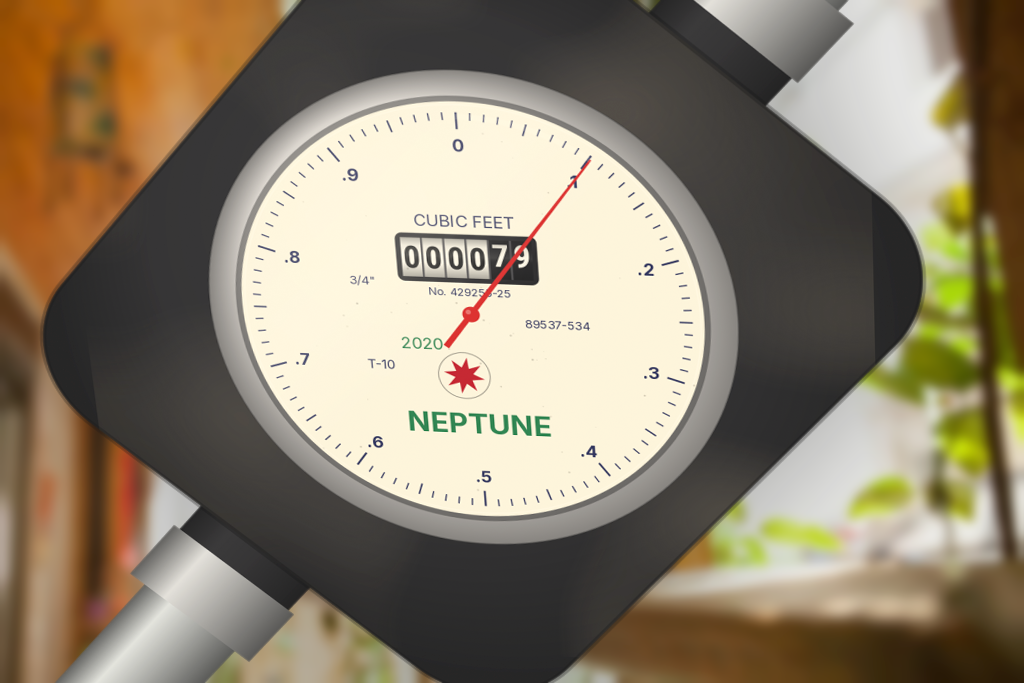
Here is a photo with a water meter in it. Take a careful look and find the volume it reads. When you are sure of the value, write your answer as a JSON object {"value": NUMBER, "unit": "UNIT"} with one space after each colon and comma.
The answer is {"value": 79.10, "unit": "ft³"}
